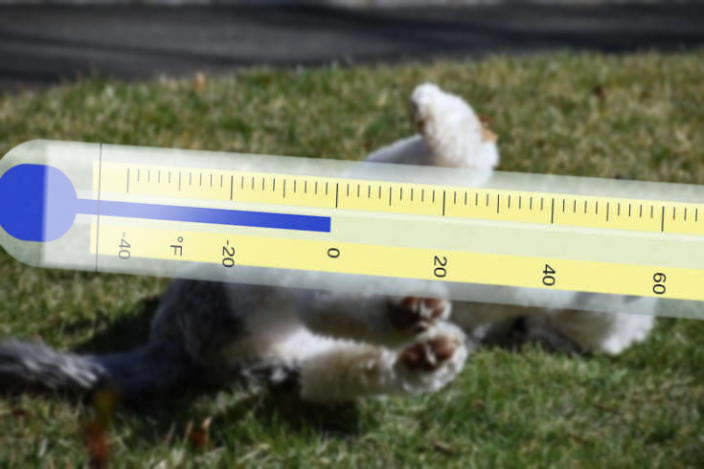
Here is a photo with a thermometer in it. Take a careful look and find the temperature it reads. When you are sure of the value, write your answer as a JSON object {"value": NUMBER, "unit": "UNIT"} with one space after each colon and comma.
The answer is {"value": -1, "unit": "°F"}
